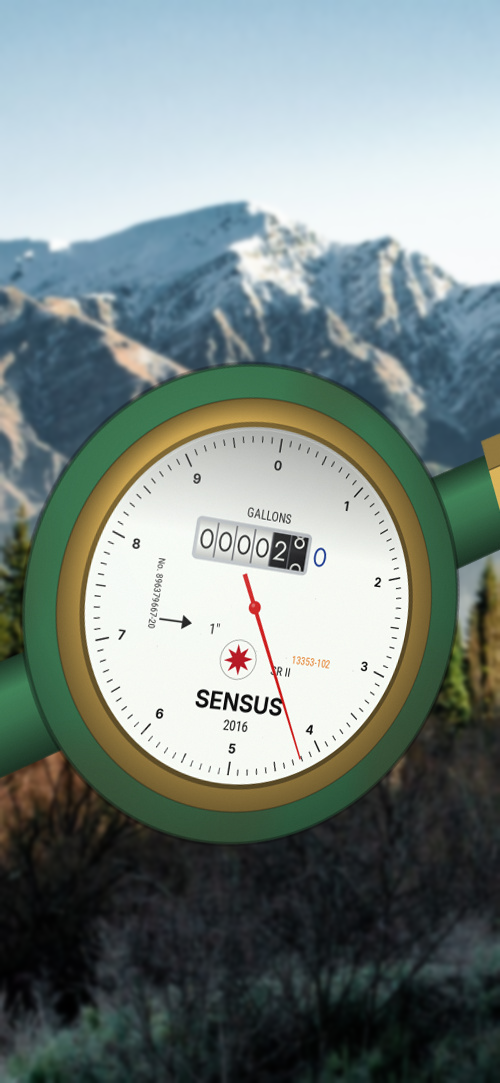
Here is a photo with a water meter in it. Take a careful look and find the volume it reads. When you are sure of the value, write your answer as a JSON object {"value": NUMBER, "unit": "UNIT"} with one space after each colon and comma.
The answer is {"value": 284.2, "unit": "gal"}
